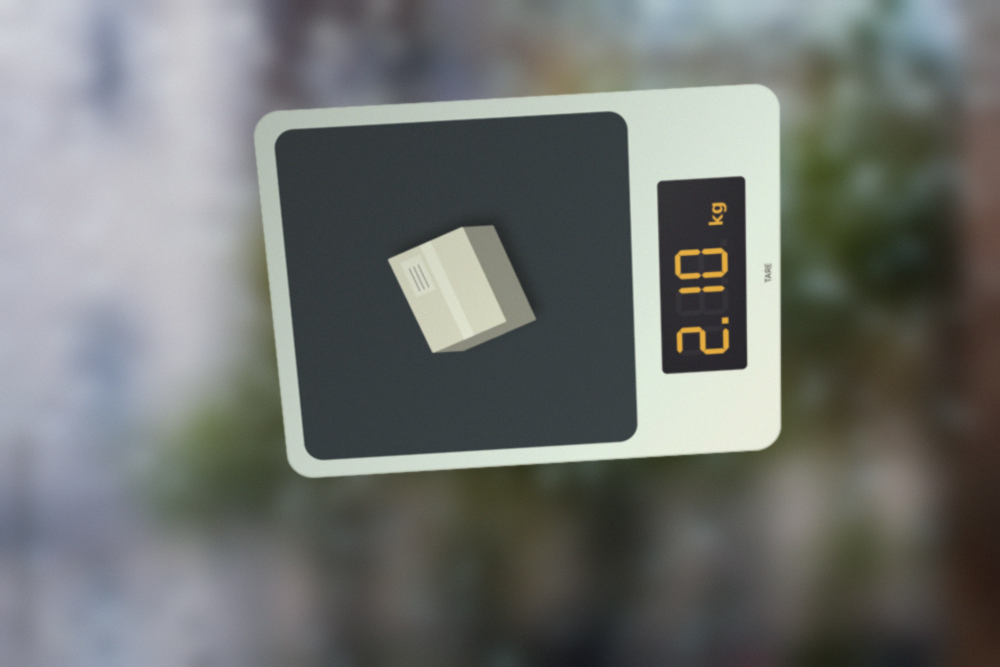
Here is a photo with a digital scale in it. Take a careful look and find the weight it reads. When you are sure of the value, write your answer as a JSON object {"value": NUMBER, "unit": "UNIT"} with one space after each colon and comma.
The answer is {"value": 2.10, "unit": "kg"}
